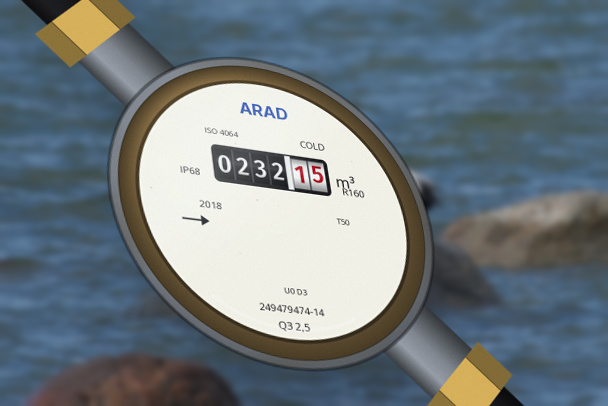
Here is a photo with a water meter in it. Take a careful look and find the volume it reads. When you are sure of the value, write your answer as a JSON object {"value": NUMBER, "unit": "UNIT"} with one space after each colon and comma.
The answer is {"value": 232.15, "unit": "m³"}
